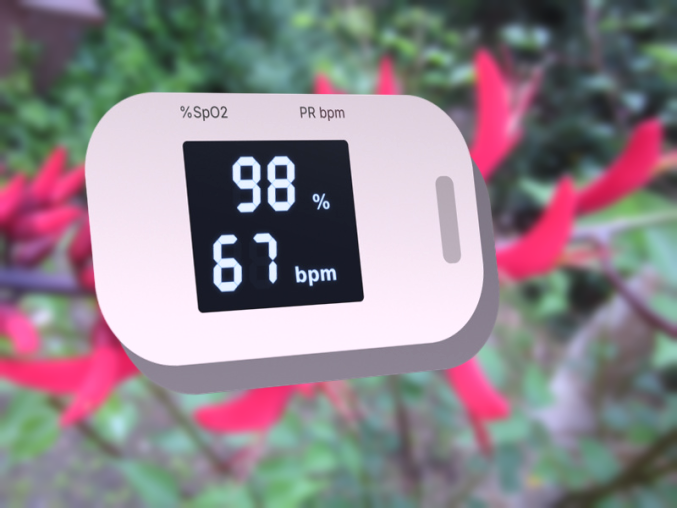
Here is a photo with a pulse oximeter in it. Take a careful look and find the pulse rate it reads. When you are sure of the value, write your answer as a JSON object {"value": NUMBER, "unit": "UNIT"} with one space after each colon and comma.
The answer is {"value": 67, "unit": "bpm"}
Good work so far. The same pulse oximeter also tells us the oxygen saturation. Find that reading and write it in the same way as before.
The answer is {"value": 98, "unit": "%"}
